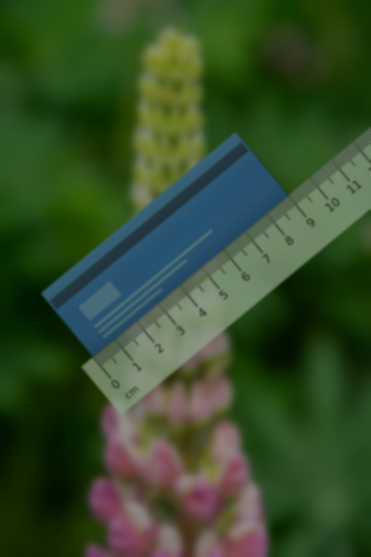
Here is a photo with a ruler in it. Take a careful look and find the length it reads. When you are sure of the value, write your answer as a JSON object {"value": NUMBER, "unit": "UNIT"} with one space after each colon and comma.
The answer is {"value": 9, "unit": "cm"}
